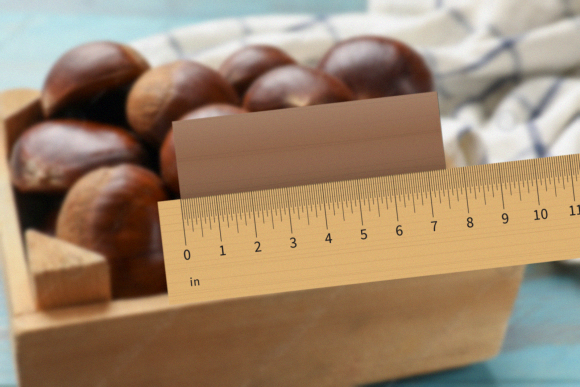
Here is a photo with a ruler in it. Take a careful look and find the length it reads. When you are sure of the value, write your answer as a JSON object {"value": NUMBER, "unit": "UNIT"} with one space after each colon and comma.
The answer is {"value": 7.5, "unit": "in"}
